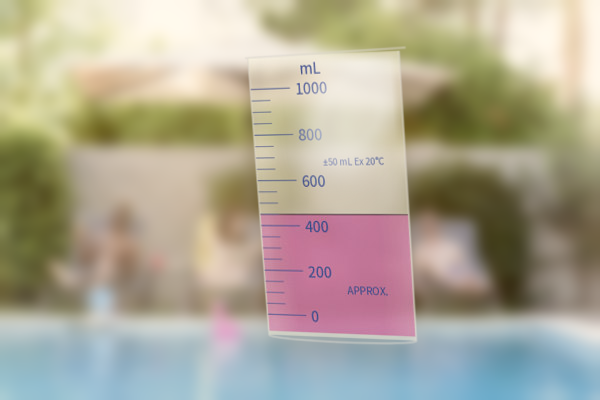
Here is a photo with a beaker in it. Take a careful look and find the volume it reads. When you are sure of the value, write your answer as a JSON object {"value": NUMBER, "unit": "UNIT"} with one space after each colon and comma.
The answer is {"value": 450, "unit": "mL"}
